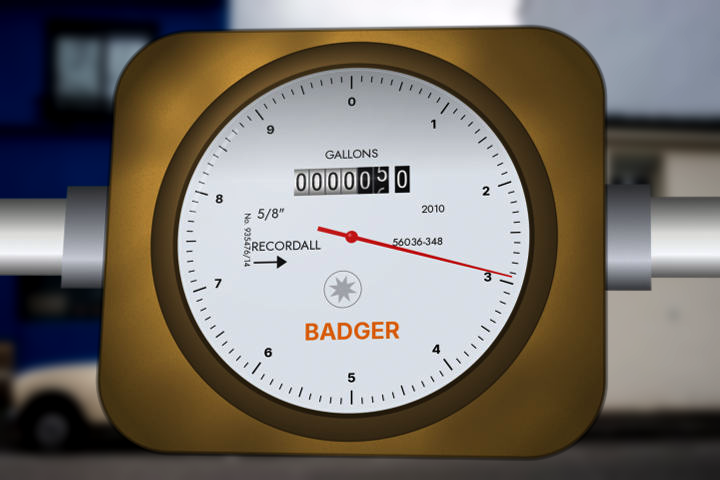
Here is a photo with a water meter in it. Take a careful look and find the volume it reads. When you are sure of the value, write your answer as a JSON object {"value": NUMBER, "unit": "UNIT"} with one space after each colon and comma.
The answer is {"value": 52.9, "unit": "gal"}
